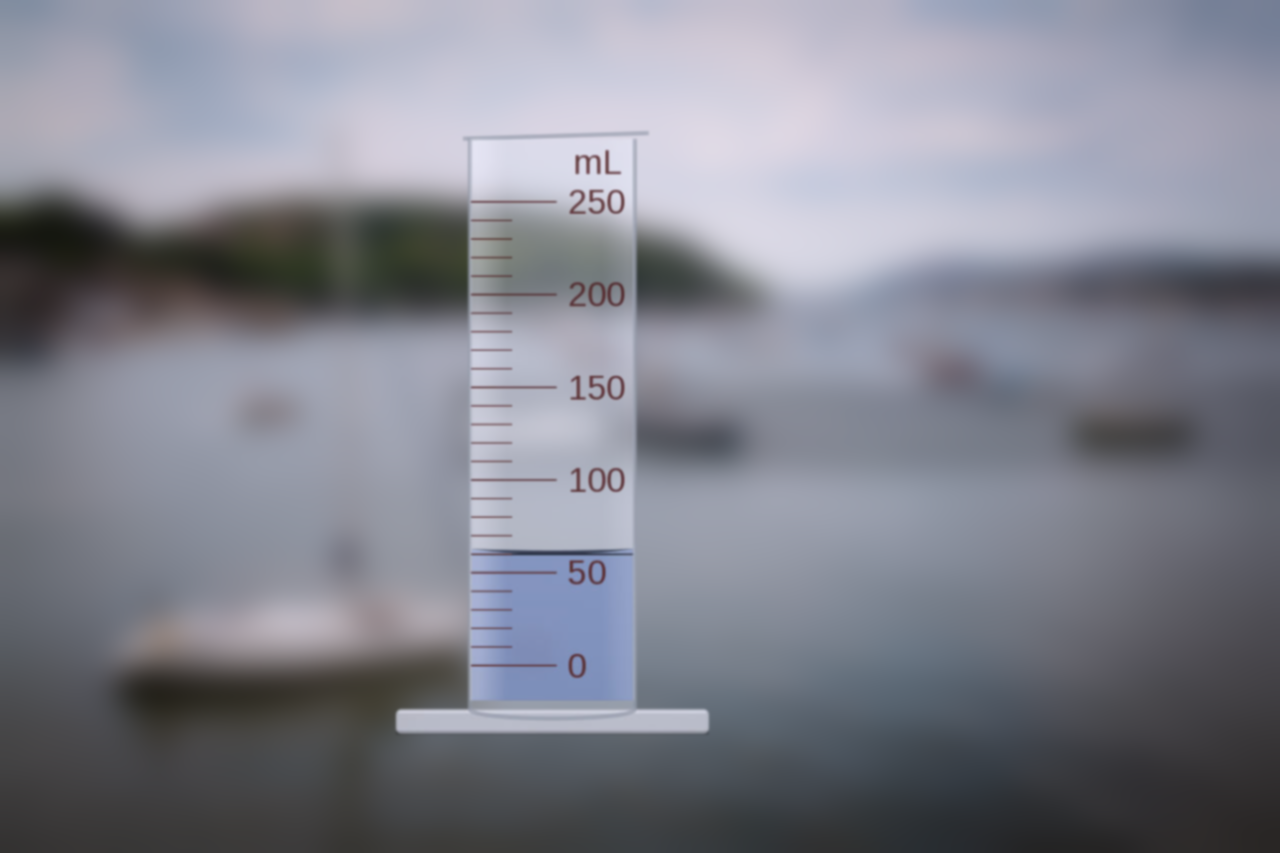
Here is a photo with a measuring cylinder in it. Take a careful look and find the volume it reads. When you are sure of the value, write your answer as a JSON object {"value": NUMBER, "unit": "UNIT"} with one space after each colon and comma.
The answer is {"value": 60, "unit": "mL"}
